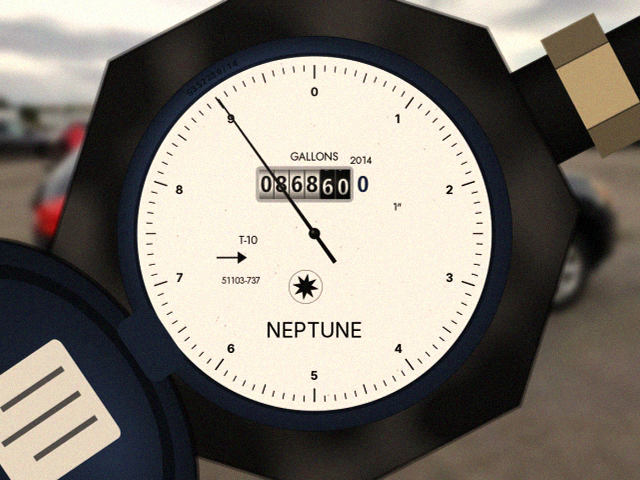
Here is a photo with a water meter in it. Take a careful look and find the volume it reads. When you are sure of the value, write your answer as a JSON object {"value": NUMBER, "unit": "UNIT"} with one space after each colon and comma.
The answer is {"value": 868599.0, "unit": "gal"}
